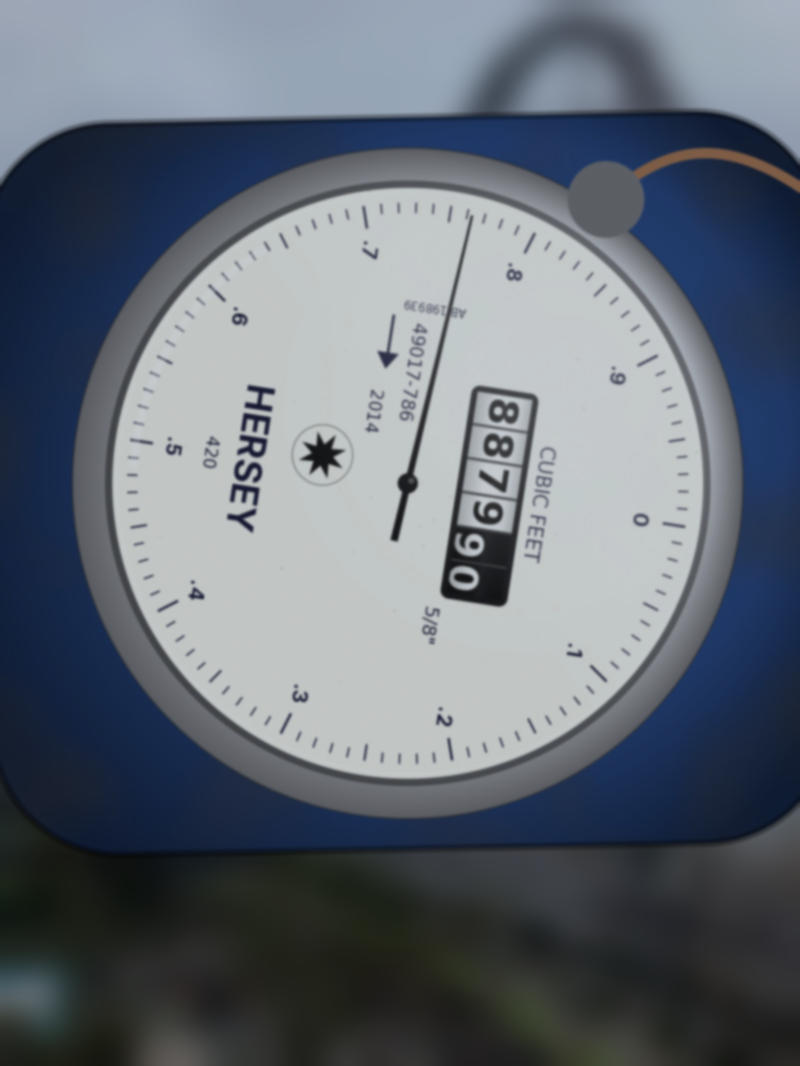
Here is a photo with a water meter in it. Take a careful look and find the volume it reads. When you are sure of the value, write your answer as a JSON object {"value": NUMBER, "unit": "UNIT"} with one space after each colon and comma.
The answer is {"value": 887989.76, "unit": "ft³"}
